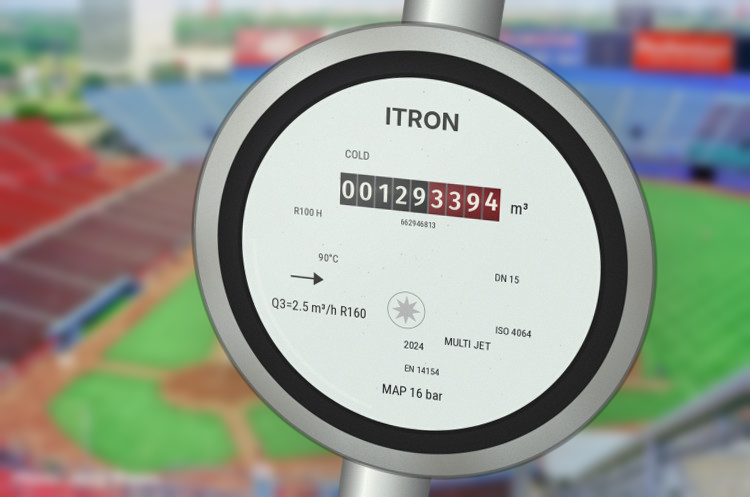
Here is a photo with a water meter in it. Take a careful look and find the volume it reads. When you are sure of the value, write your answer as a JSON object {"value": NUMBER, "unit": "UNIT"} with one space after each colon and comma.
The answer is {"value": 129.3394, "unit": "m³"}
